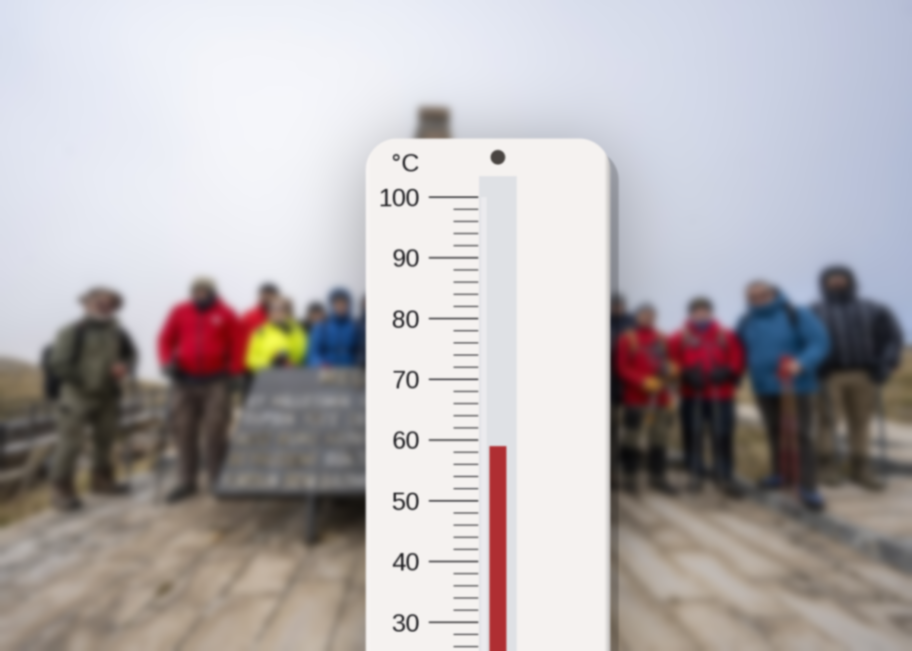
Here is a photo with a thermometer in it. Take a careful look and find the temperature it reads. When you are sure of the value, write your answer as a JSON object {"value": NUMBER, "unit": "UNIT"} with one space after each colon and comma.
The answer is {"value": 59, "unit": "°C"}
